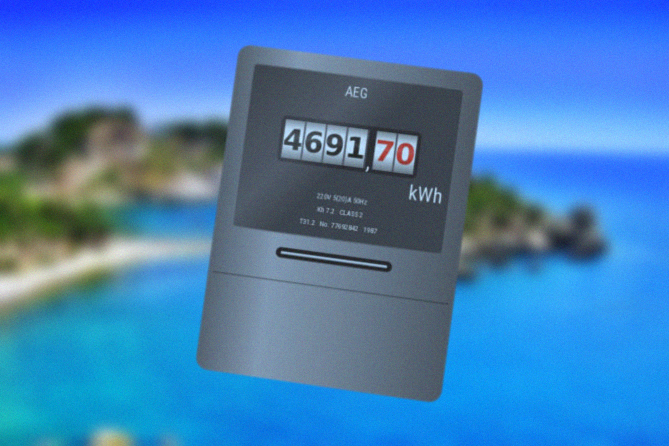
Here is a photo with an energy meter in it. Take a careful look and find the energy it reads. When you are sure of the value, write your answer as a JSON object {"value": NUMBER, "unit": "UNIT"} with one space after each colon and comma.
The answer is {"value": 4691.70, "unit": "kWh"}
